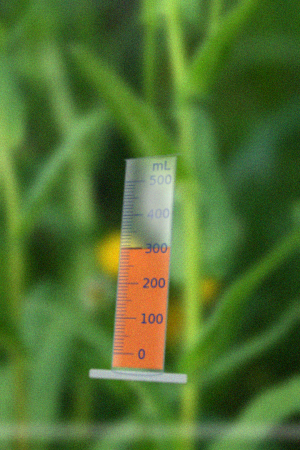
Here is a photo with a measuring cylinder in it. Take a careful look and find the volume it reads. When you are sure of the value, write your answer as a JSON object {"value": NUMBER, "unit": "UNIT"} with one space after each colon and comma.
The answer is {"value": 300, "unit": "mL"}
